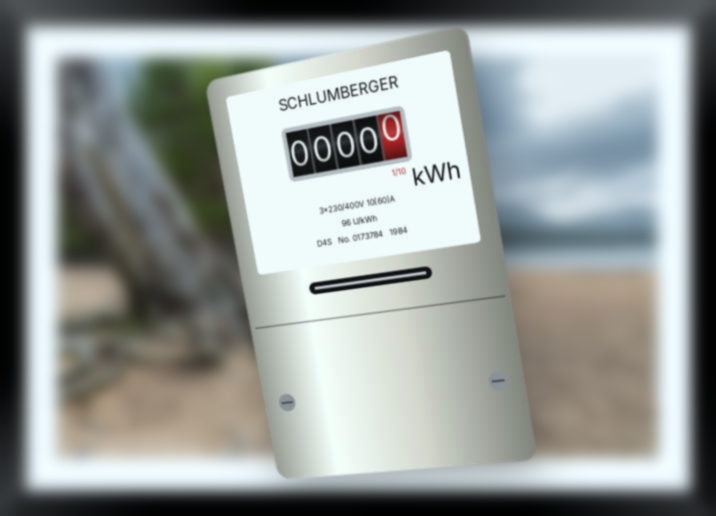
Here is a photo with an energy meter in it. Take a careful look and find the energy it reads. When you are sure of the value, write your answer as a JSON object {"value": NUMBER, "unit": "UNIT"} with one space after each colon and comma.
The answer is {"value": 0.0, "unit": "kWh"}
